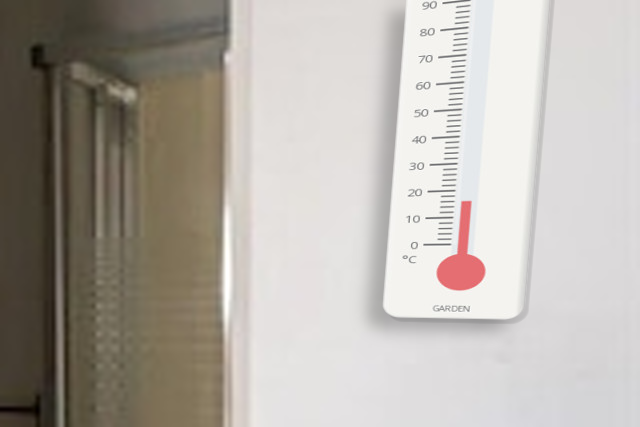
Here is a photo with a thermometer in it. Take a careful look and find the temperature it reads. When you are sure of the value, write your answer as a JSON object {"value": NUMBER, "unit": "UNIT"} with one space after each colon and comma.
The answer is {"value": 16, "unit": "°C"}
